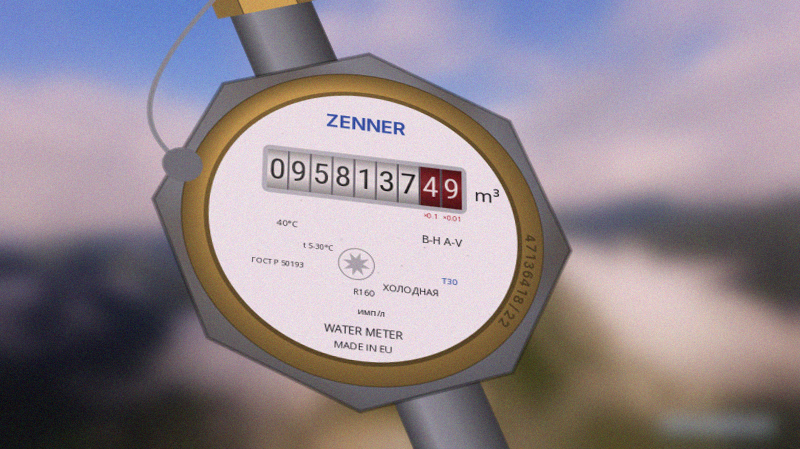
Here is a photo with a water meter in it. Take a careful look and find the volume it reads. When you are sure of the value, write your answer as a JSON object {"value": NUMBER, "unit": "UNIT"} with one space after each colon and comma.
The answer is {"value": 958137.49, "unit": "m³"}
